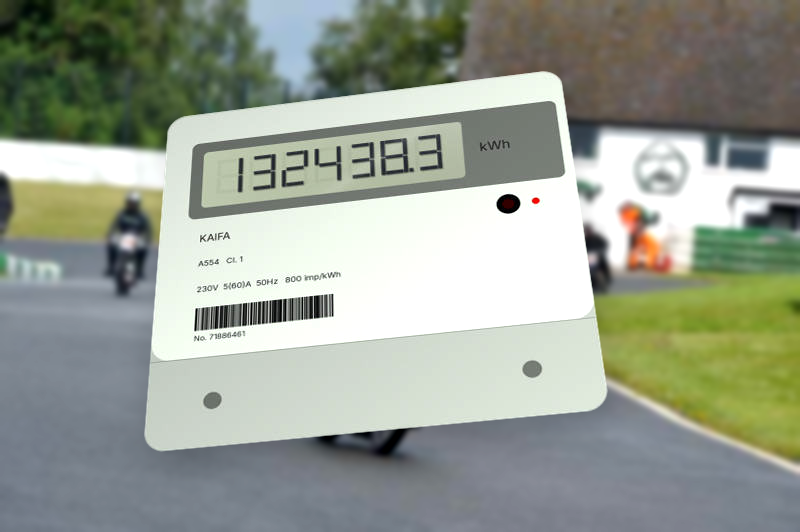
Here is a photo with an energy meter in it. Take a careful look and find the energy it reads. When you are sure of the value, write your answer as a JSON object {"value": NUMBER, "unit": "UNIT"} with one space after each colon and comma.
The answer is {"value": 132438.3, "unit": "kWh"}
